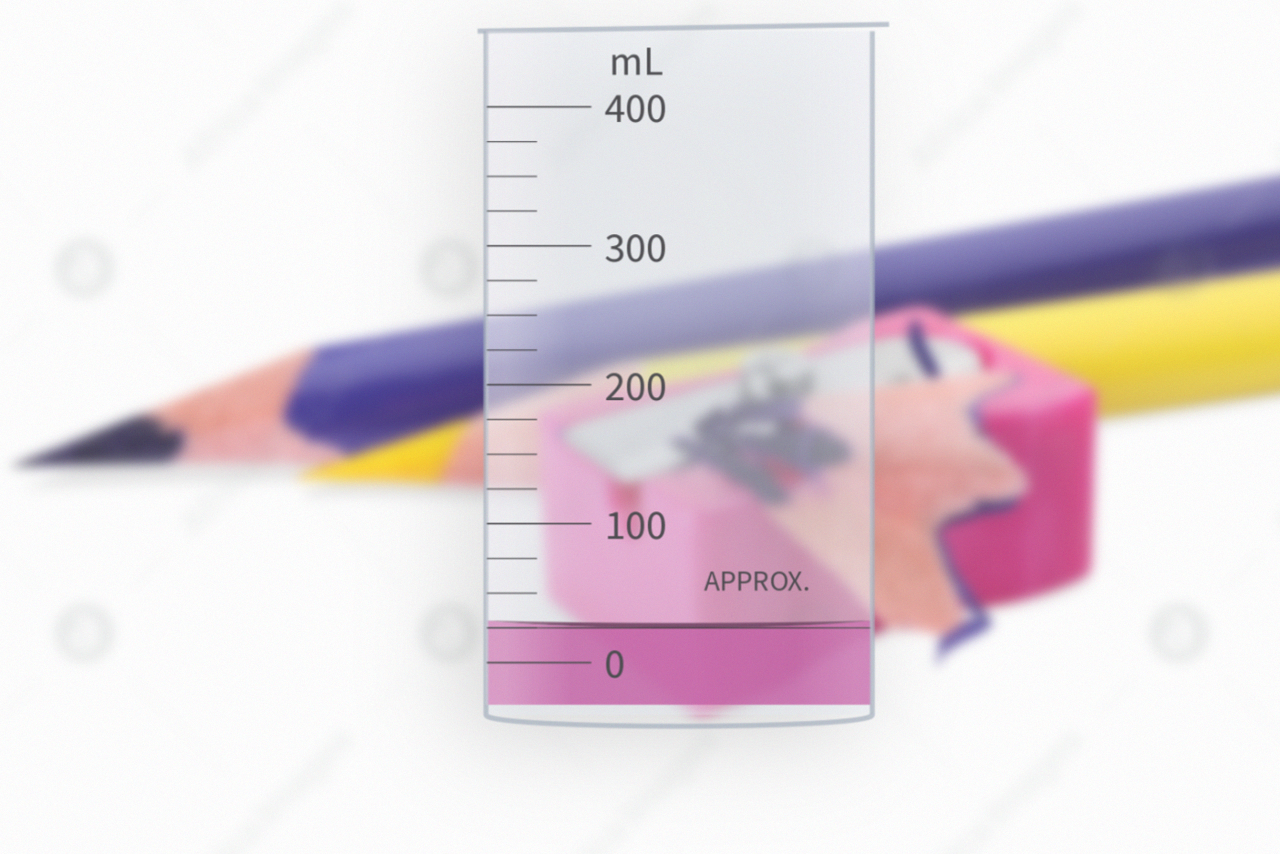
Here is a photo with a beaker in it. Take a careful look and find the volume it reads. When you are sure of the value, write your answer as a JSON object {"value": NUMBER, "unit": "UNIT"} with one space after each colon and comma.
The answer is {"value": 25, "unit": "mL"}
